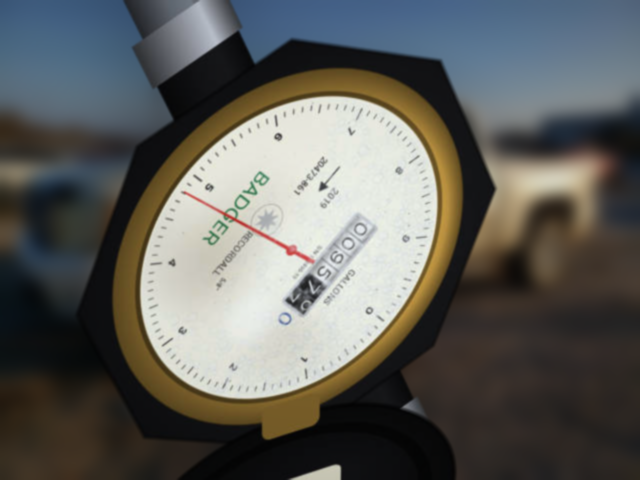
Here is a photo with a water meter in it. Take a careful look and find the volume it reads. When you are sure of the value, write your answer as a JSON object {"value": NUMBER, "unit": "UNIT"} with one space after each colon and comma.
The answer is {"value": 95764.8, "unit": "gal"}
